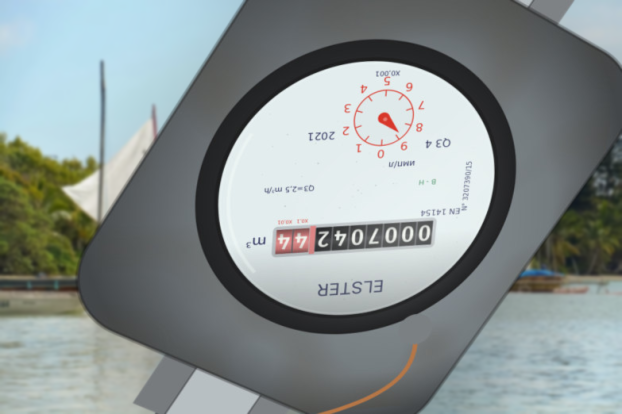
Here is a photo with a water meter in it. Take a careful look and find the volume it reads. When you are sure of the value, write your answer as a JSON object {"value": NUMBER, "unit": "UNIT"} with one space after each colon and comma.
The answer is {"value": 7042.448, "unit": "m³"}
